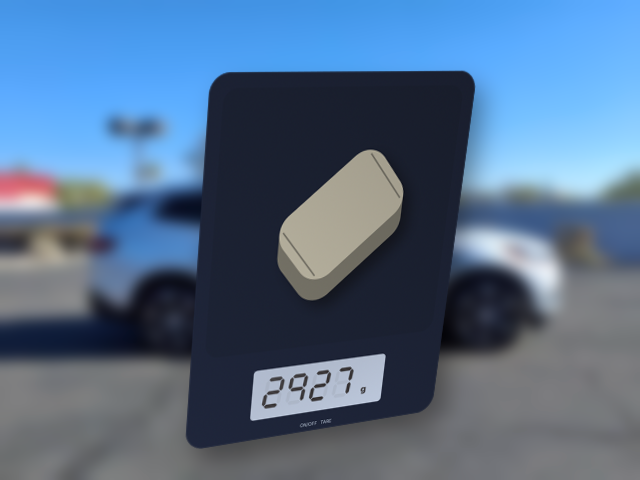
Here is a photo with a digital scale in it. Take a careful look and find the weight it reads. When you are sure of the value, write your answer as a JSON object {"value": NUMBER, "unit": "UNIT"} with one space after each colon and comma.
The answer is {"value": 2927, "unit": "g"}
